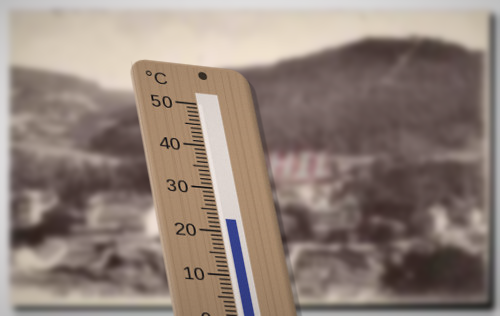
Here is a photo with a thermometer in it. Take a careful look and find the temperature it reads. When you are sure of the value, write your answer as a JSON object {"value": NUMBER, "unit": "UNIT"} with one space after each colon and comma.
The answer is {"value": 23, "unit": "°C"}
